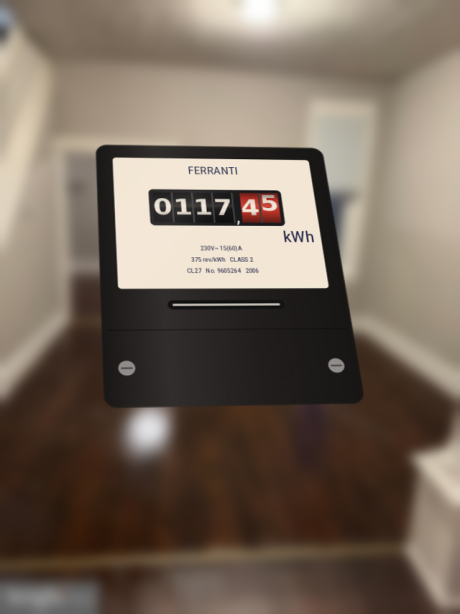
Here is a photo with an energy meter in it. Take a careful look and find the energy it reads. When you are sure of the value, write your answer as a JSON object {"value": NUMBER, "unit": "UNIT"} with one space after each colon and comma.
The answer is {"value": 117.45, "unit": "kWh"}
